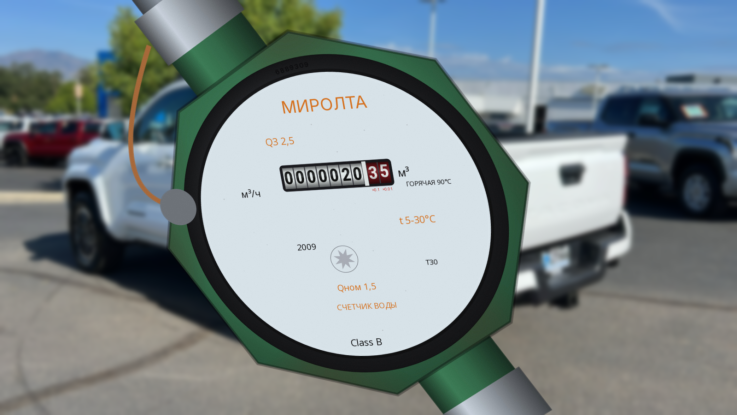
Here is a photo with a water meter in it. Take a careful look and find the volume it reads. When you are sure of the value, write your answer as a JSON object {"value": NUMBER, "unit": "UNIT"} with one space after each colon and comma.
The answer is {"value": 20.35, "unit": "m³"}
